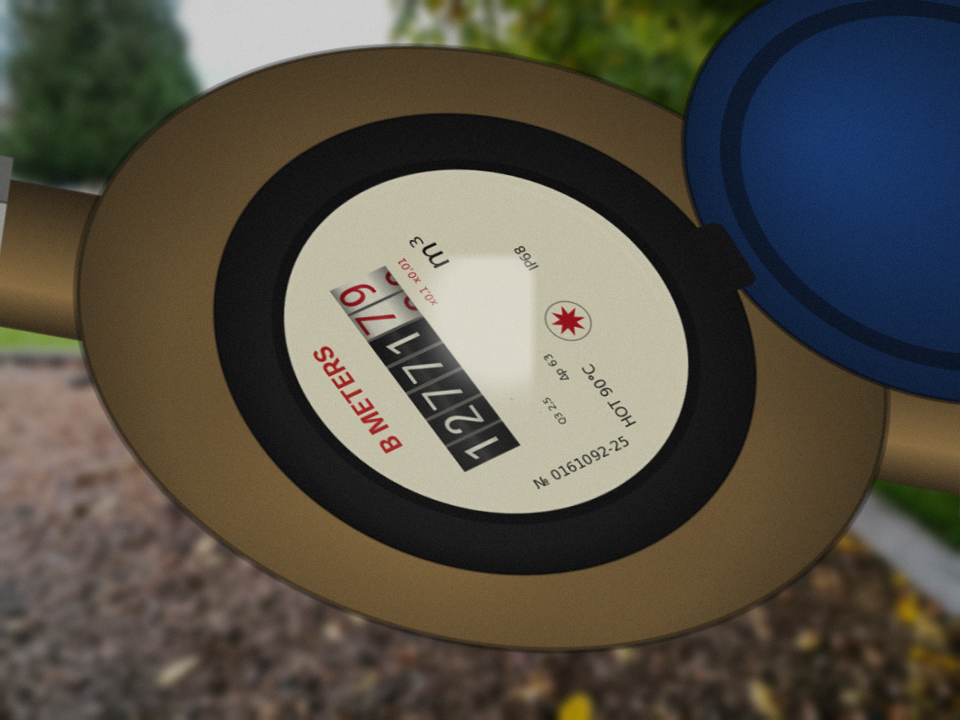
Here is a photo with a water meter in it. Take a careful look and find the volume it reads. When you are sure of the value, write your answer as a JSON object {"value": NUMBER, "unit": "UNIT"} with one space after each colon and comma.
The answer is {"value": 12771.79, "unit": "m³"}
